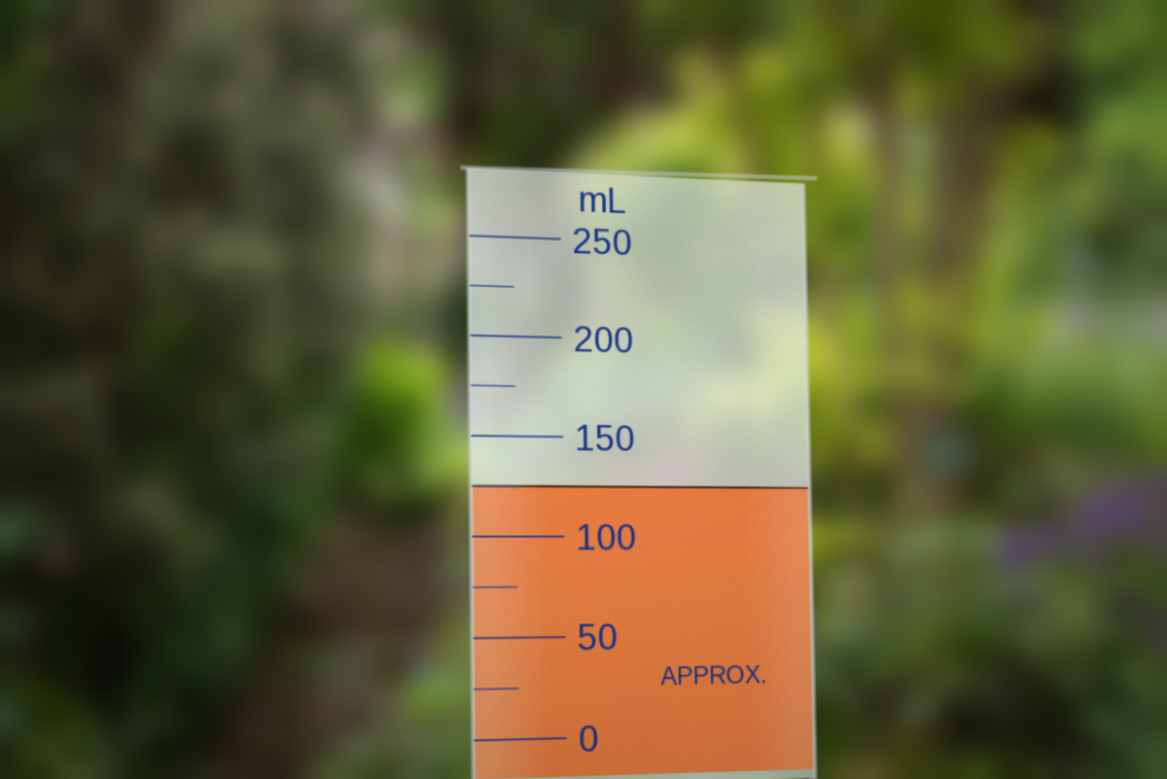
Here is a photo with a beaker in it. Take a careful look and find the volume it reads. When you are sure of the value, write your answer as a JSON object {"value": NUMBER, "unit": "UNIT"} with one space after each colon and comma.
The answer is {"value": 125, "unit": "mL"}
